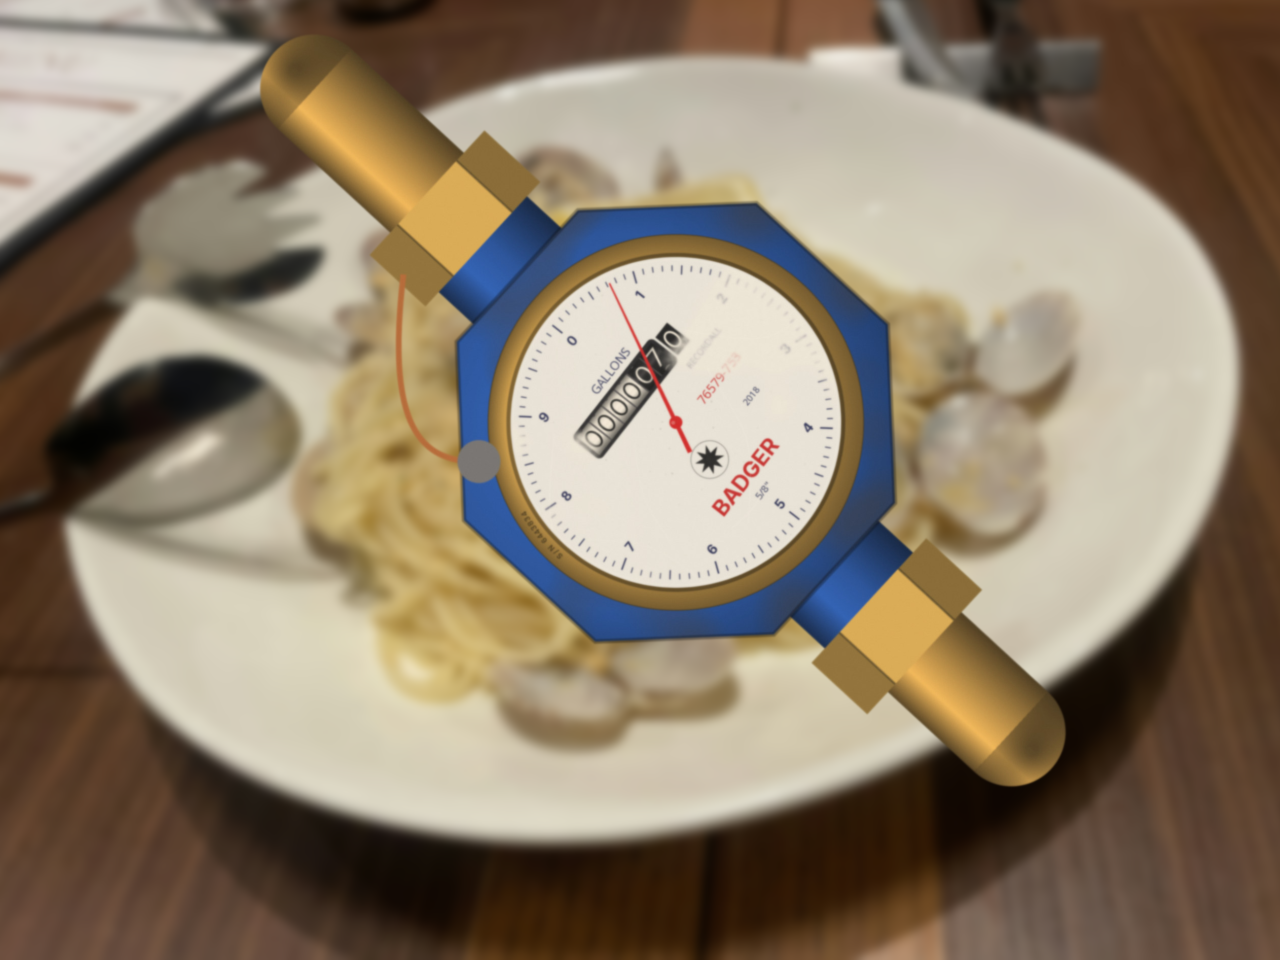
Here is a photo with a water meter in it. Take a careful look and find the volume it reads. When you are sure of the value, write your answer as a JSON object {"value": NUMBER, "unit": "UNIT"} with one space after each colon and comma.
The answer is {"value": 70.7, "unit": "gal"}
